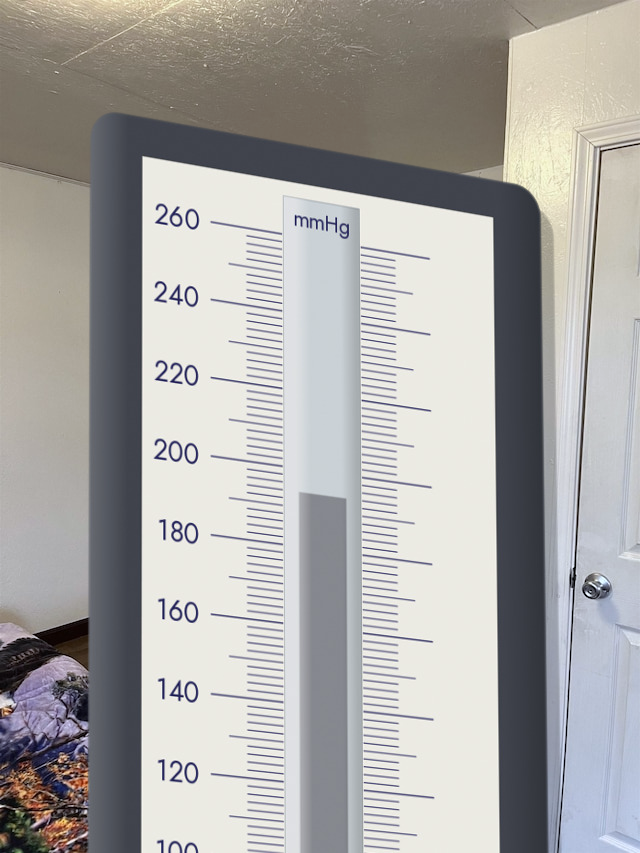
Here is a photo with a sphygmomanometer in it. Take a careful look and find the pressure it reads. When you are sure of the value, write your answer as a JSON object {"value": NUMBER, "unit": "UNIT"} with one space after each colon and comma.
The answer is {"value": 194, "unit": "mmHg"}
